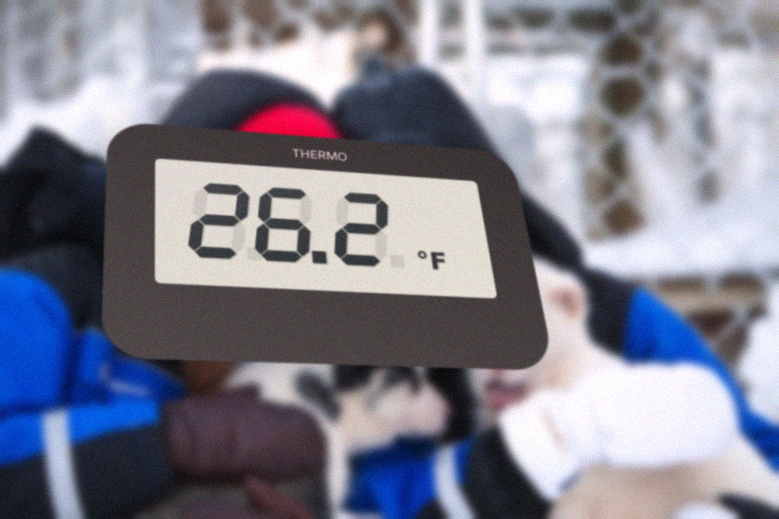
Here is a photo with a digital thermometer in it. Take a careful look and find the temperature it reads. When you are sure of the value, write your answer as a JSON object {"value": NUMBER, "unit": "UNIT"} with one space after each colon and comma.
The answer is {"value": 26.2, "unit": "°F"}
